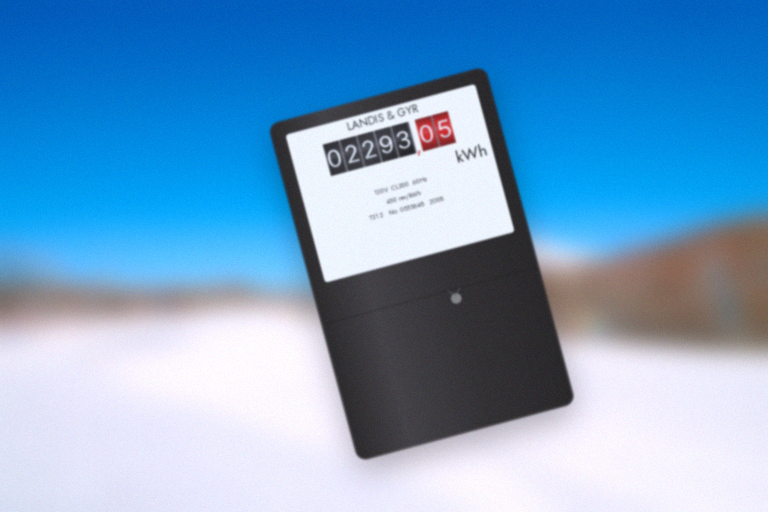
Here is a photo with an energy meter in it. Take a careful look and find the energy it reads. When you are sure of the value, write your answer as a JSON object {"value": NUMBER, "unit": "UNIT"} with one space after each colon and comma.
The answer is {"value": 2293.05, "unit": "kWh"}
